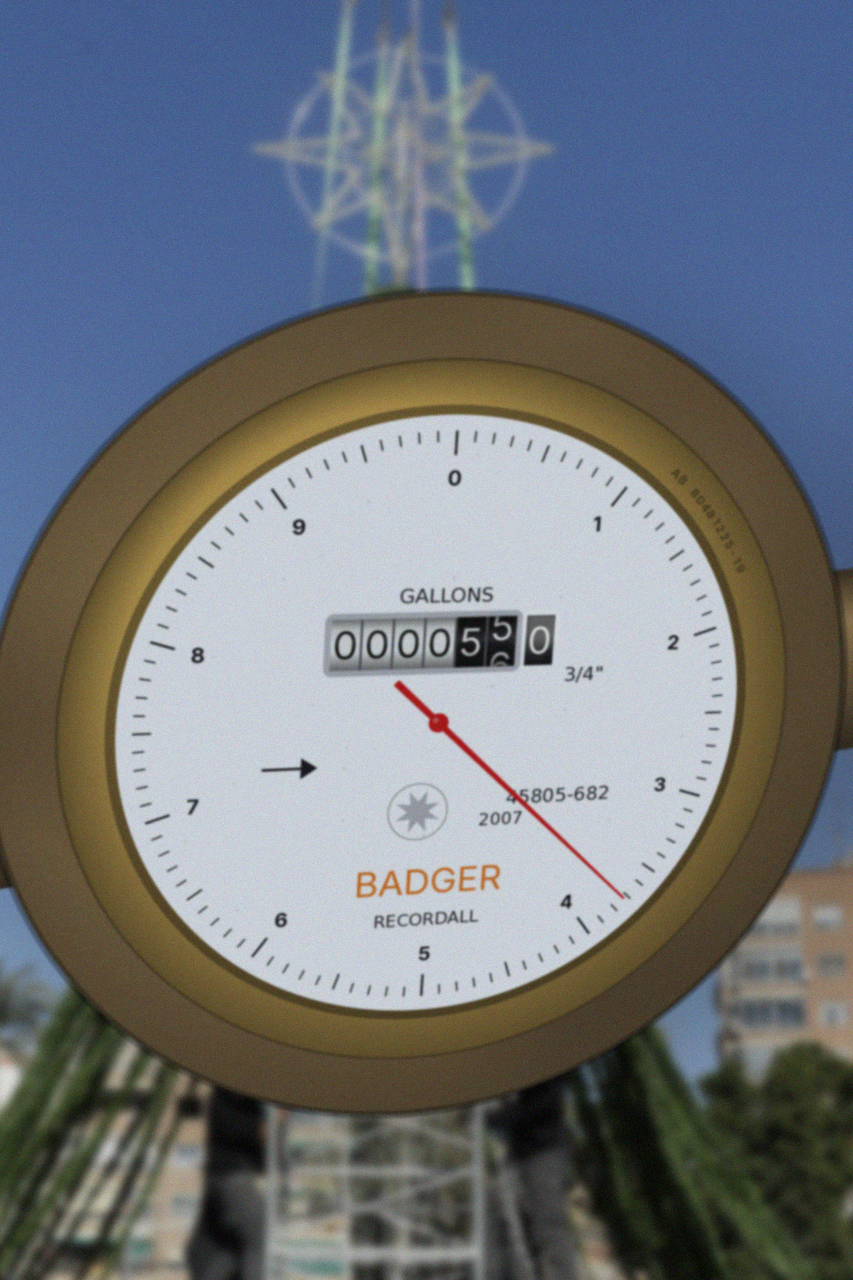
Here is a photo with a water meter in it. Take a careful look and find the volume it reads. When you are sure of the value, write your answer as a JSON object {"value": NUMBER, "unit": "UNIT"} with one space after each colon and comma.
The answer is {"value": 553.7, "unit": "gal"}
